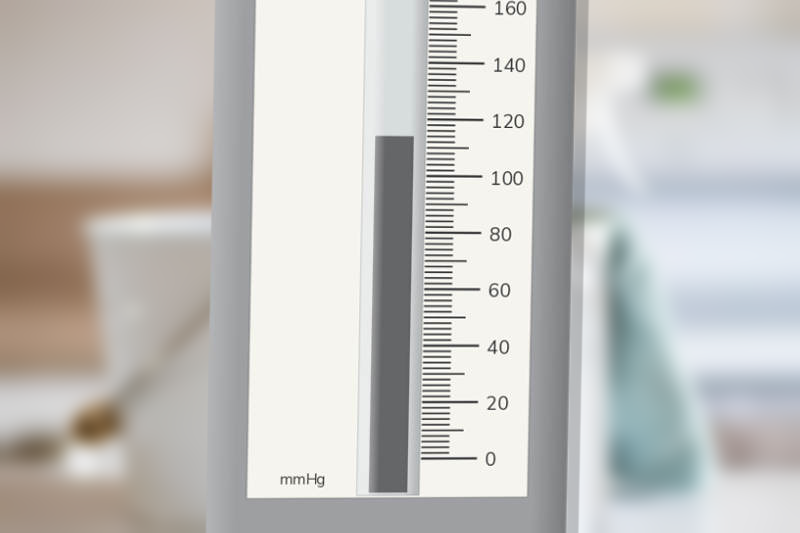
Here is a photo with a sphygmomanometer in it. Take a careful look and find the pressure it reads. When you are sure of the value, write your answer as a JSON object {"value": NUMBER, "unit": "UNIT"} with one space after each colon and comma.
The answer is {"value": 114, "unit": "mmHg"}
